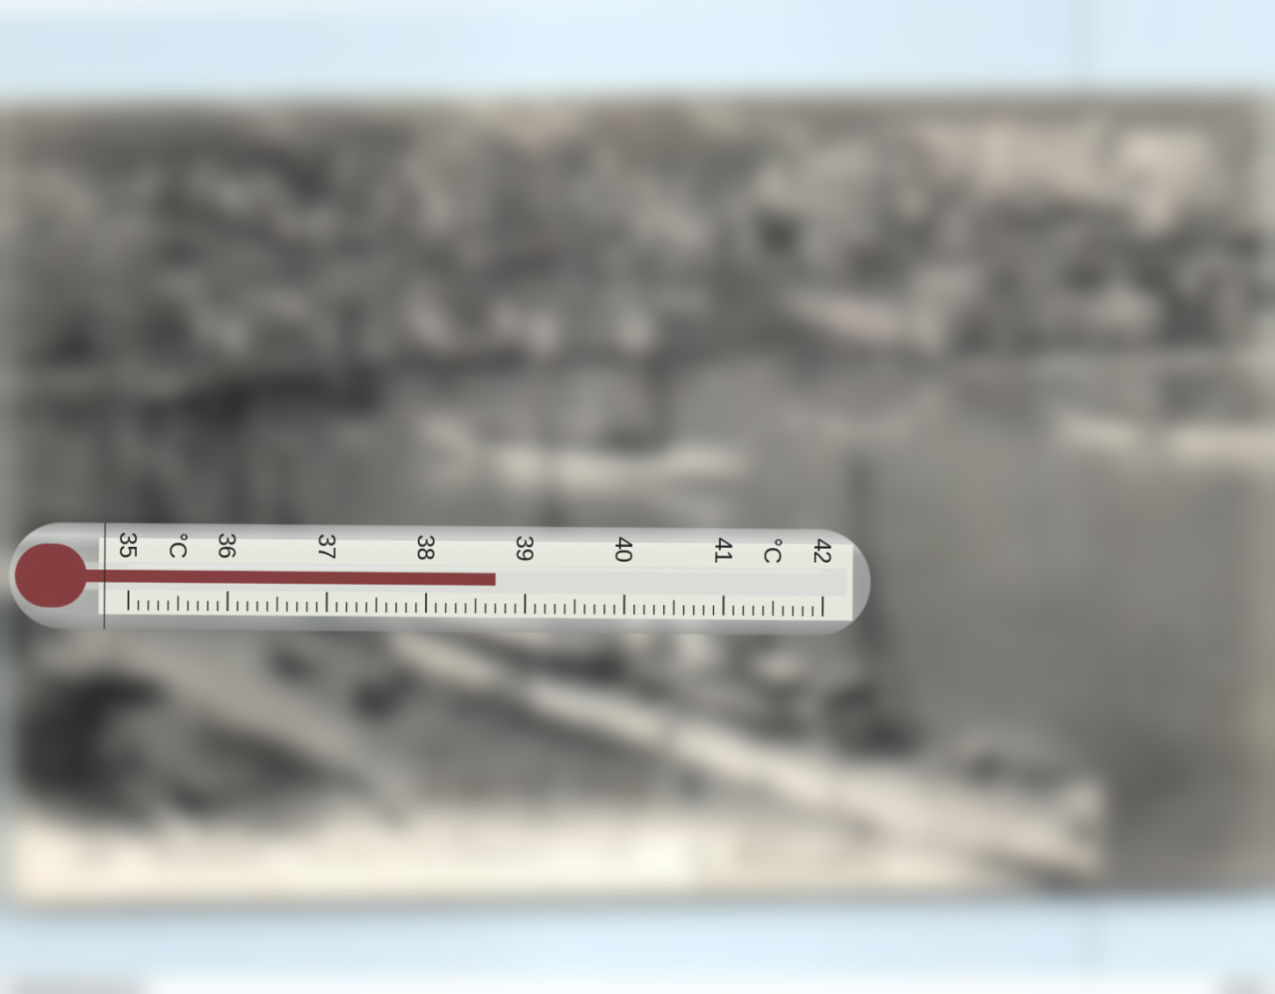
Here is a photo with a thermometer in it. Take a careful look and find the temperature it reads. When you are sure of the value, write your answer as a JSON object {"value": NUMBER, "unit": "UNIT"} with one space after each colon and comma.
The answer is {"value": 38.7, "unit": "°C"}
